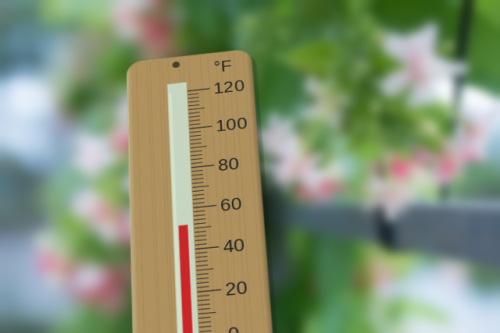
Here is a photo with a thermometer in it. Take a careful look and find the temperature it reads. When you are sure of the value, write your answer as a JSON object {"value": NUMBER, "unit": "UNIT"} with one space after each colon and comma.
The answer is {"value": 52, "unit": "°F"}
